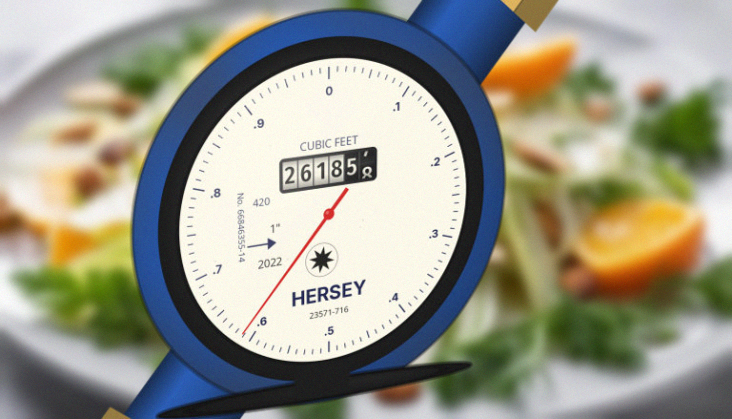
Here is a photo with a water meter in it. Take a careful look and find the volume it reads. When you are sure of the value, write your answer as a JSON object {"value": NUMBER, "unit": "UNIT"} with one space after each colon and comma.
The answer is {"value": 261857.61, "unit": "ft³"}
